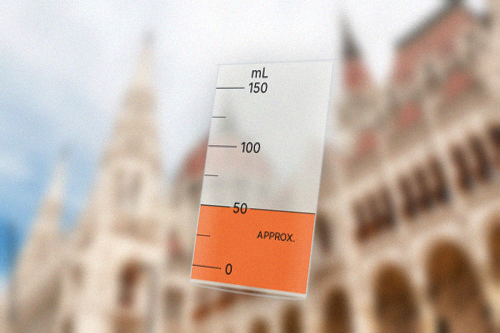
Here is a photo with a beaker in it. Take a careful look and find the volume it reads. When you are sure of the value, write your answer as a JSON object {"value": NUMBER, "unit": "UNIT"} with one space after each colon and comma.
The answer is {"value": 50, "unit": "mL"}
